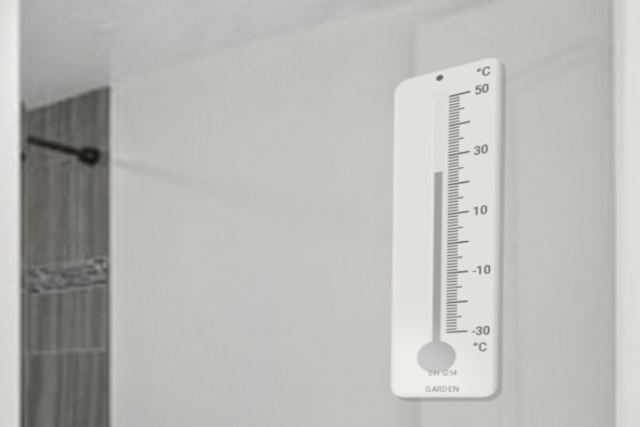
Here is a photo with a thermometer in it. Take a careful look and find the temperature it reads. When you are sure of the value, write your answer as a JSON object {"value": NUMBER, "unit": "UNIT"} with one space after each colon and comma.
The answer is {"value": 25, "unit": "°C"}
